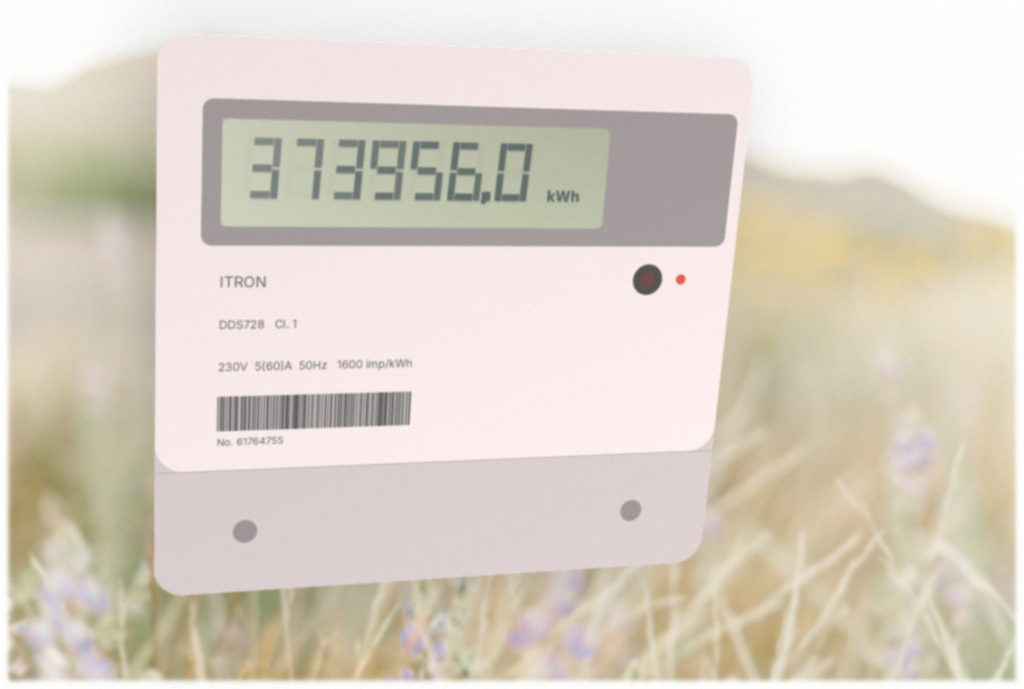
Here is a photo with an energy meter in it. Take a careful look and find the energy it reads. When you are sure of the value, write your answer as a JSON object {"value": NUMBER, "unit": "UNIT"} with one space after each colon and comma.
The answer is {"value": 373956.0, "unit": "kWh"}
